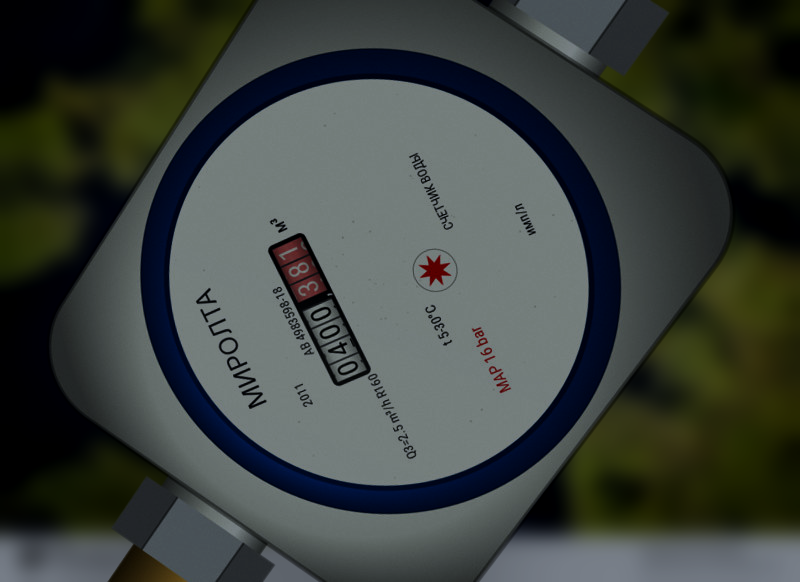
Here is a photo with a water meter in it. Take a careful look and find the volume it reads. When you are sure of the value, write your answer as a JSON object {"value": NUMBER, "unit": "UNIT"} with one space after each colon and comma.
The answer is {"value": 400.381, "unit": "m³"}
